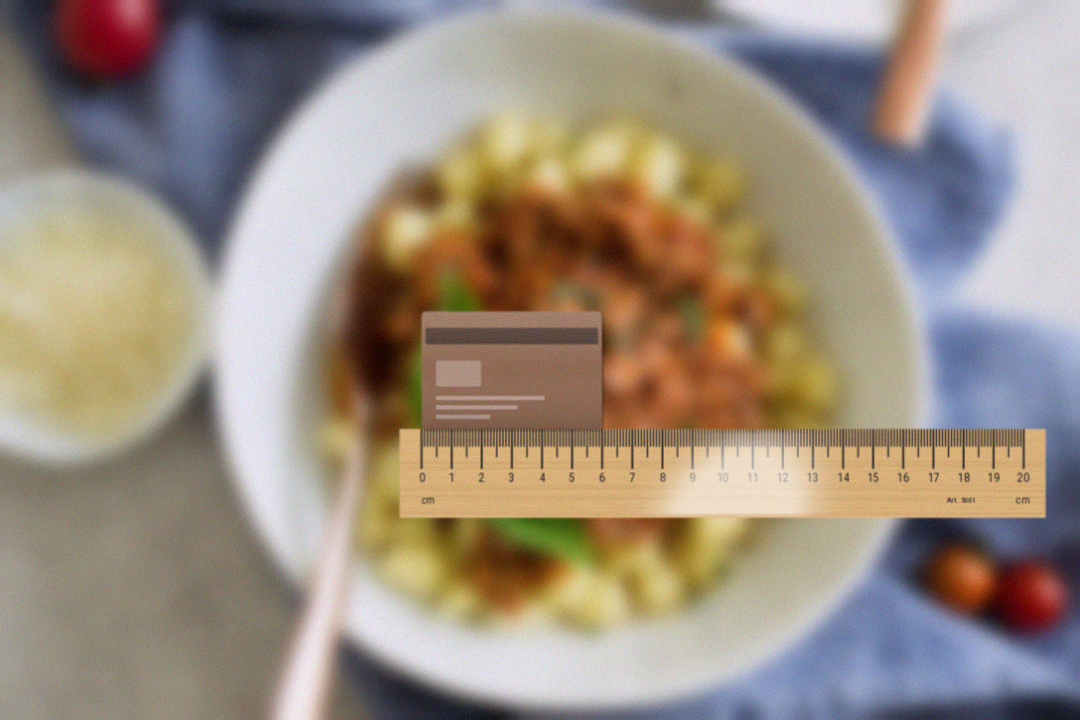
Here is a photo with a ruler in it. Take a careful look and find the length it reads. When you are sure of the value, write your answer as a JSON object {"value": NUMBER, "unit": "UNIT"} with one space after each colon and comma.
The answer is {"value": 6, "unit": "cm"}
